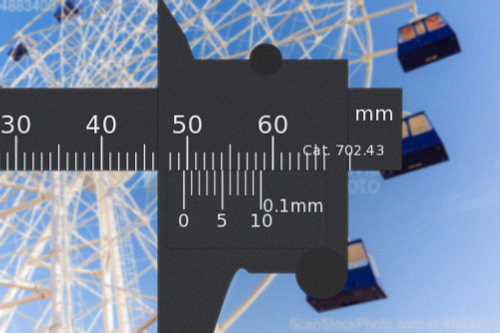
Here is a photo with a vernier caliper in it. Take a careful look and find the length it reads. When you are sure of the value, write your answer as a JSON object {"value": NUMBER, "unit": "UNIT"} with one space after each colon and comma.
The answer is {"value": 49.6, "unit": "mm"}
